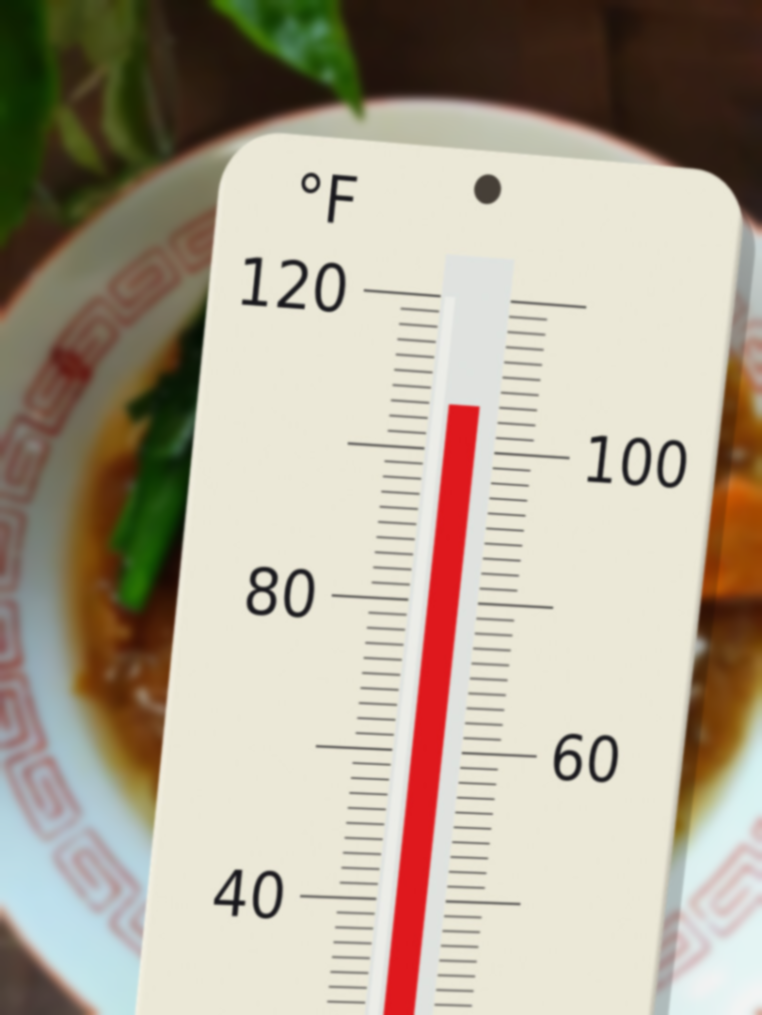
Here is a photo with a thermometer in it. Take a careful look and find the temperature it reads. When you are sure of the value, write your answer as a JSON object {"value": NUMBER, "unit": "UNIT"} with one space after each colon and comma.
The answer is {"value": 106, "unit": "°F"}
